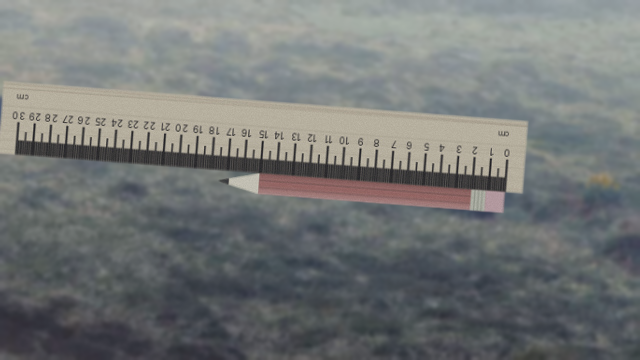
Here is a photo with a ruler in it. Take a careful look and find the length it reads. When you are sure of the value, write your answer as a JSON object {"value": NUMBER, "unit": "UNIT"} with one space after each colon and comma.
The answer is {"value": 17.5, "unit": "cm"}
